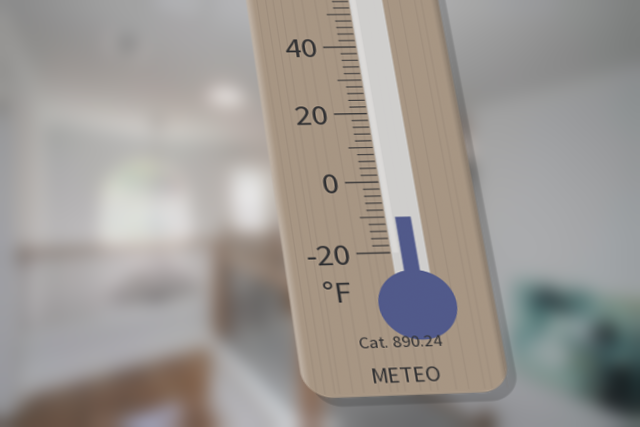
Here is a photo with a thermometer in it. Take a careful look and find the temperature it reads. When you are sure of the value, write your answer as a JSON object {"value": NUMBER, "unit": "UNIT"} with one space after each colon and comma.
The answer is {"value": -10, "unit": "°F"}
